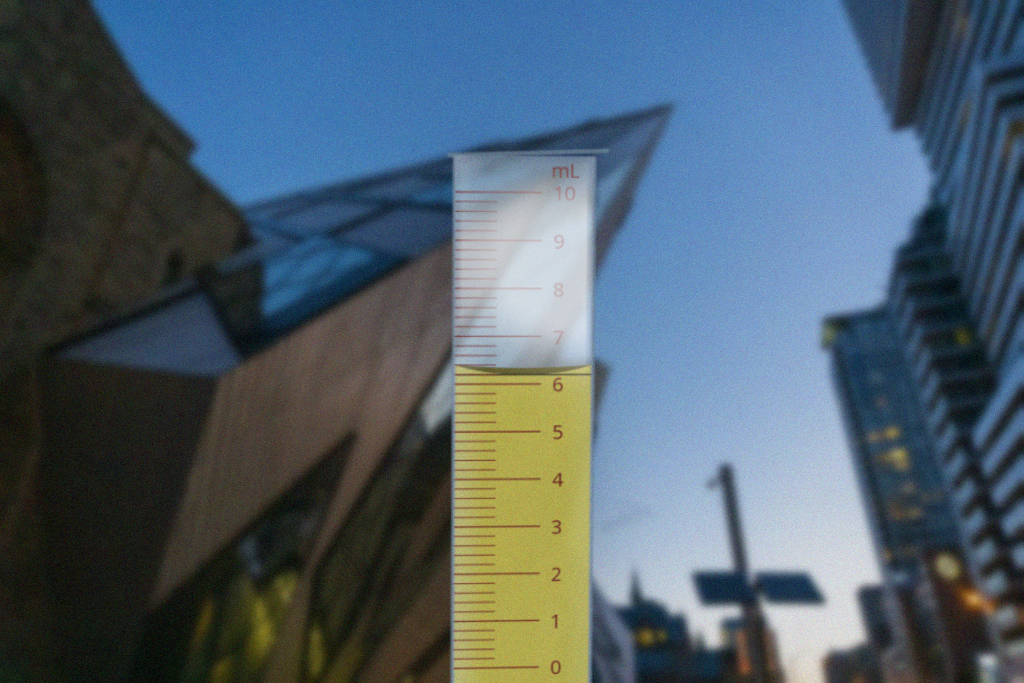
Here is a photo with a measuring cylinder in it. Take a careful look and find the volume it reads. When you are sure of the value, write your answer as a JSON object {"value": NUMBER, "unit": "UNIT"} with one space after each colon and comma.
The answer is {"value": 6.2, "unit": "mL"}
